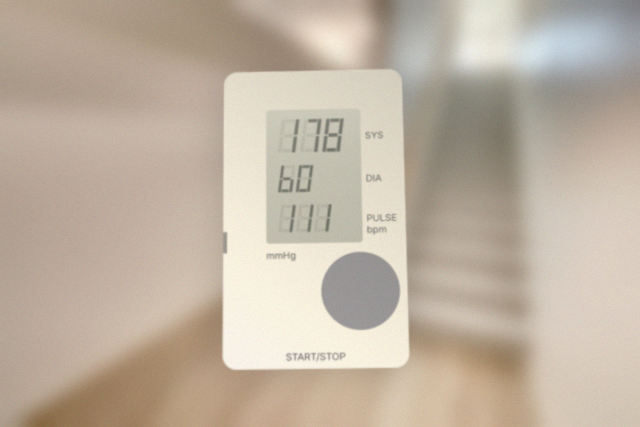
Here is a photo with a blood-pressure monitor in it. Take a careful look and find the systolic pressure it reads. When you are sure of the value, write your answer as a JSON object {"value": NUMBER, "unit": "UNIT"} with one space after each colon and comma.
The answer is {"value": 178, "unit": "mmHg"}
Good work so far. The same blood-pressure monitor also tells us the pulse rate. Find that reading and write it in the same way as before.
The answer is {"value": 111, "unit": "bpm"}
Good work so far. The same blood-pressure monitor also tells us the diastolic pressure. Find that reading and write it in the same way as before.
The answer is {"value": 60, "unit": "mmHg"}
